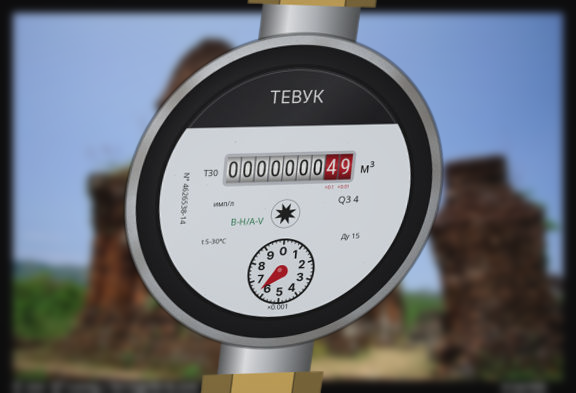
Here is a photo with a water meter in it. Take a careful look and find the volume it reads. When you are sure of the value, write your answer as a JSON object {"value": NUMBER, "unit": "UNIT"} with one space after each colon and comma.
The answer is {"value": 0.496, "unit": "m³"}
